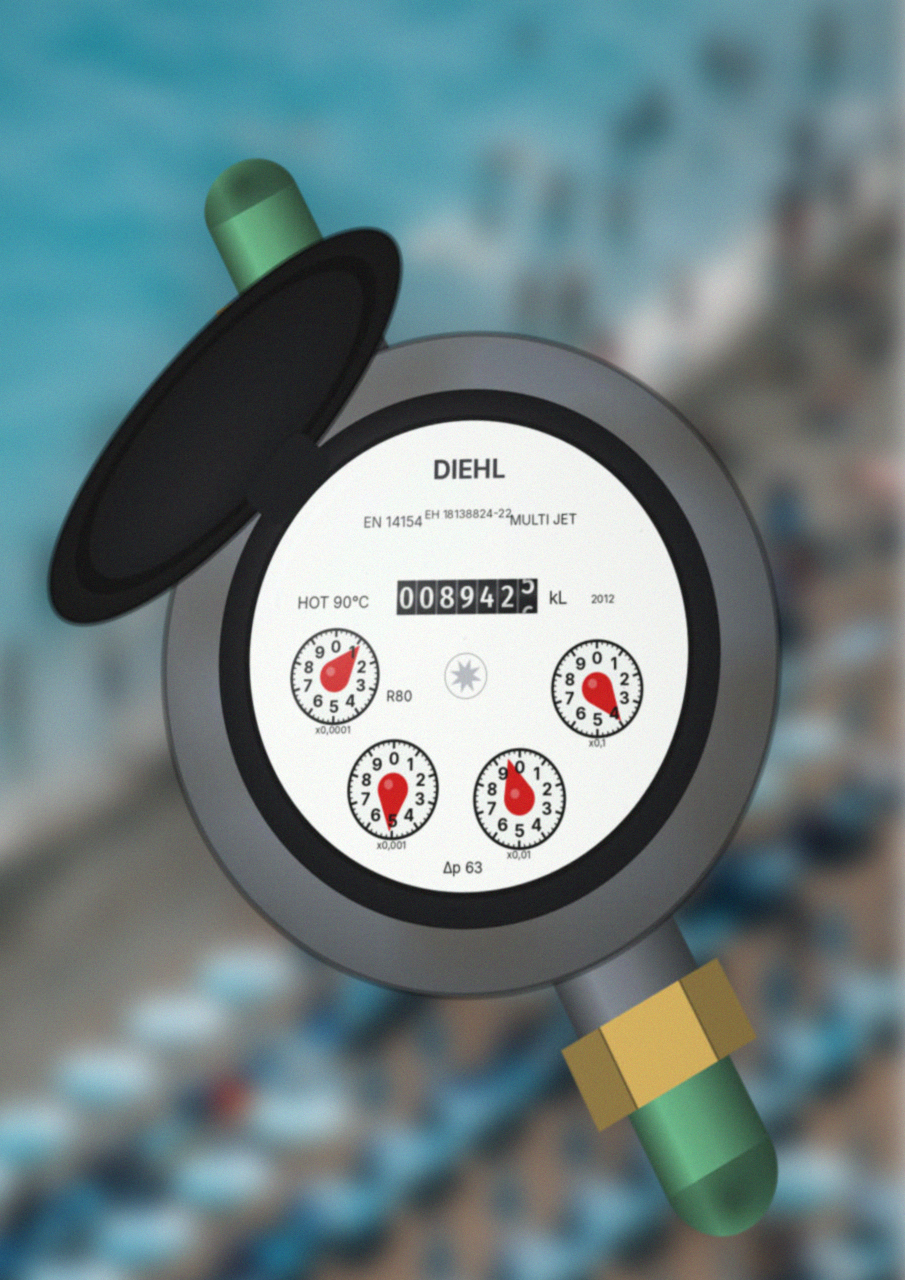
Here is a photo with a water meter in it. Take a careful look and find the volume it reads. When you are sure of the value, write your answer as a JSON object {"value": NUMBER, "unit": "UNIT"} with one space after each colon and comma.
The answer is {"value": 89425.3951, "unit": "kL"}
